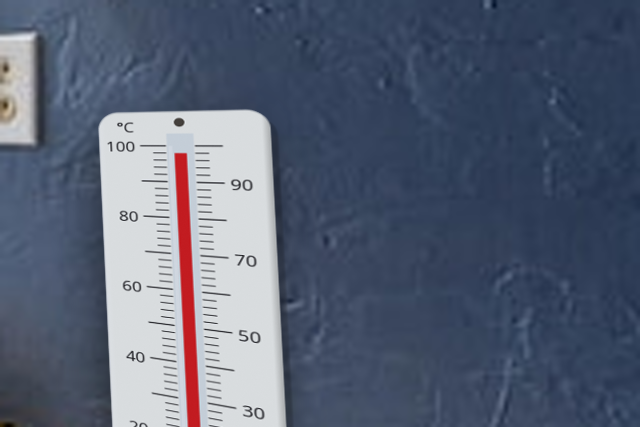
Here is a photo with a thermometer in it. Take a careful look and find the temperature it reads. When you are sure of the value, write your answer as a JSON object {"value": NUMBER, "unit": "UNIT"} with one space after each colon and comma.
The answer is {"value": 98, "unit": "°C"}
